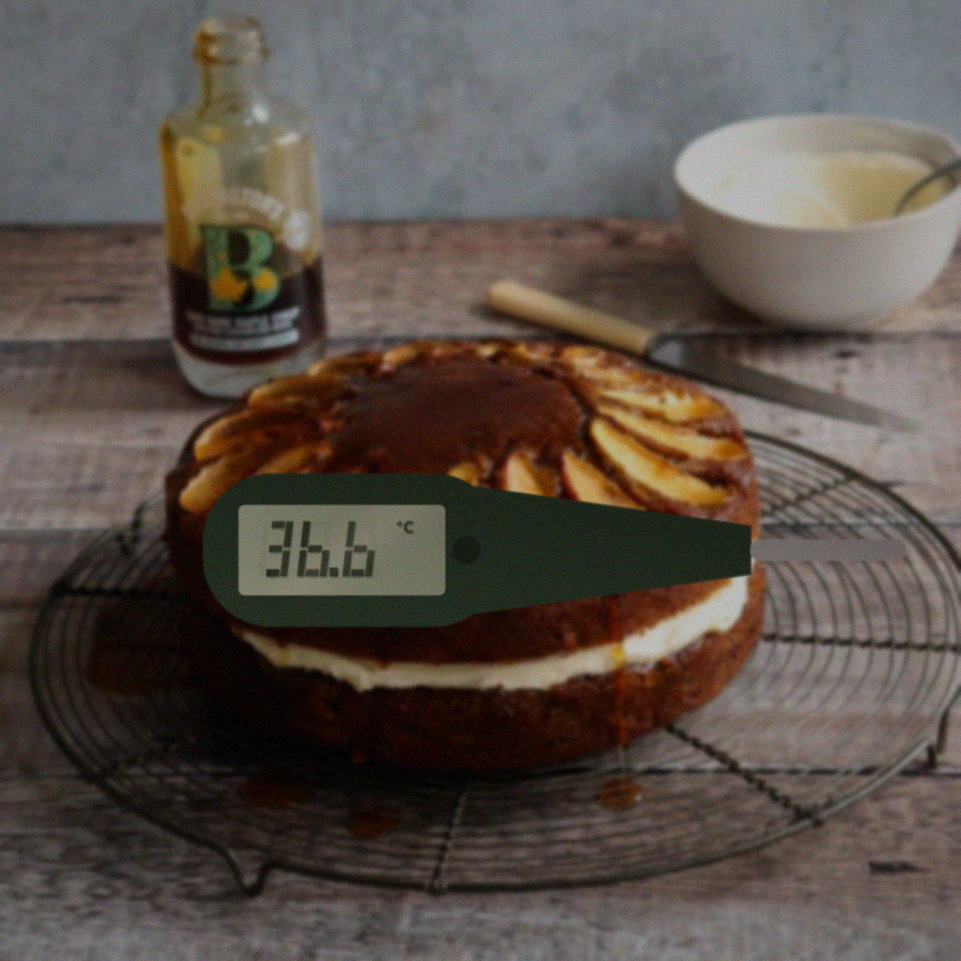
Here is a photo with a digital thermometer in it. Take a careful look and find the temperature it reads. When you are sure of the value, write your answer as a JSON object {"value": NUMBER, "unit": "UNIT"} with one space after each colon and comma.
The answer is {"value": 36.6, "unit": "°C"}
